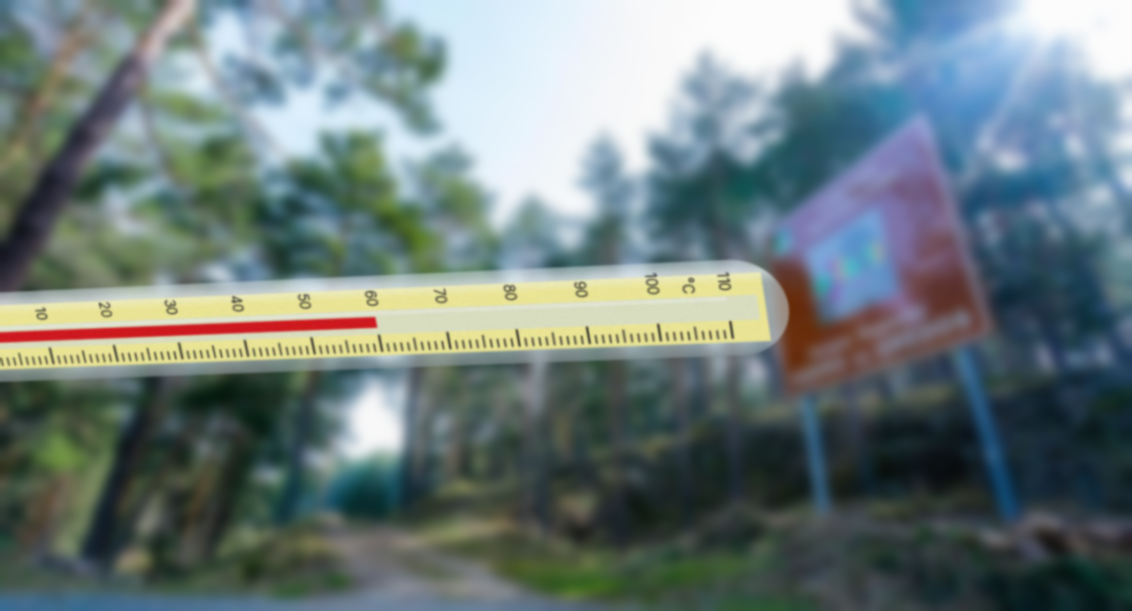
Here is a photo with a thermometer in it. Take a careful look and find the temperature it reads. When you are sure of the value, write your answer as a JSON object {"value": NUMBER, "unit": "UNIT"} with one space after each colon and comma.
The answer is {"value": 60, "unit": "°C"}
